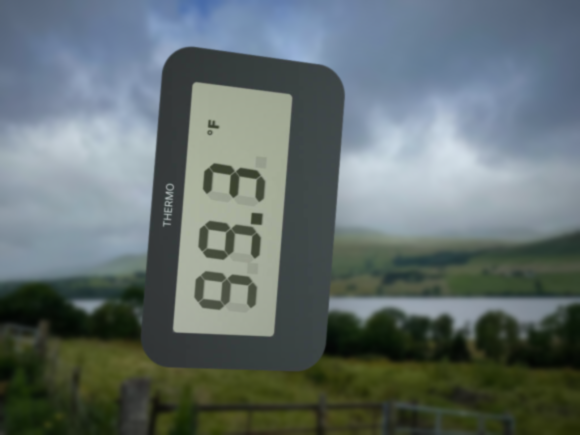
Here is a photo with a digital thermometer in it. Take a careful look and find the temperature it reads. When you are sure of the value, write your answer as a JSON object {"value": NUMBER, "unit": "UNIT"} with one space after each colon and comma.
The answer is {"value": 99.3, "unit": "°F"}
